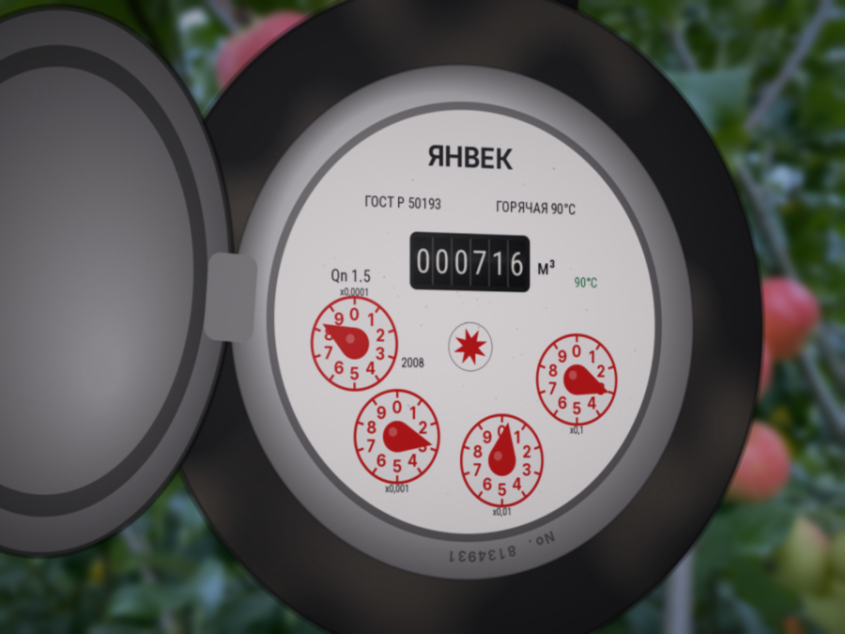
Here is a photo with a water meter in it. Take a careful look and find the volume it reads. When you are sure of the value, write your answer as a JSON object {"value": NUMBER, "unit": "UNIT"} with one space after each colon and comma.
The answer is {"value": 716.3028, "unit": "m³"}
